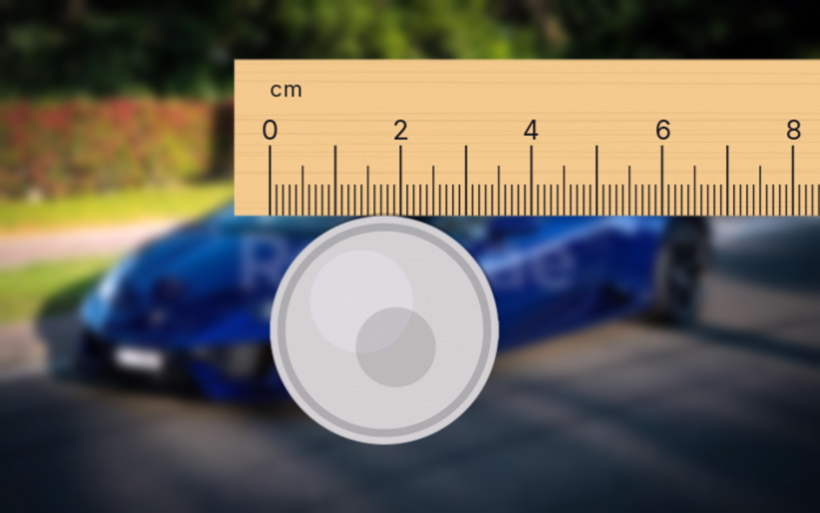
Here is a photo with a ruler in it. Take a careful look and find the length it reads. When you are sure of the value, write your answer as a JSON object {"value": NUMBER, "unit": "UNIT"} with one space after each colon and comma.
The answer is {"value": 3.5, "unit": "cm"}
